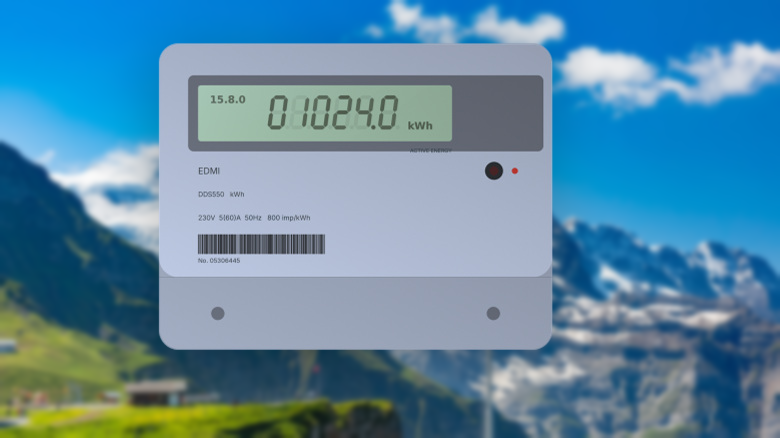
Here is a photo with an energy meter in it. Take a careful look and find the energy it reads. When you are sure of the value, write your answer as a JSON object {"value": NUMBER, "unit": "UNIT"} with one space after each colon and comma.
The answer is {"value": 1024.0, "unit": "kWh"}
